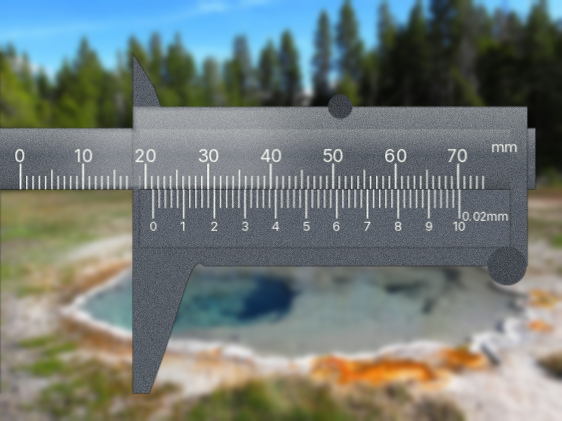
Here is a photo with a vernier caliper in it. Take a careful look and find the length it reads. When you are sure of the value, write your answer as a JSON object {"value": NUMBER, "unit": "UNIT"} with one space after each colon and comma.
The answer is {"value": 21.2, "unit": "mm"}
